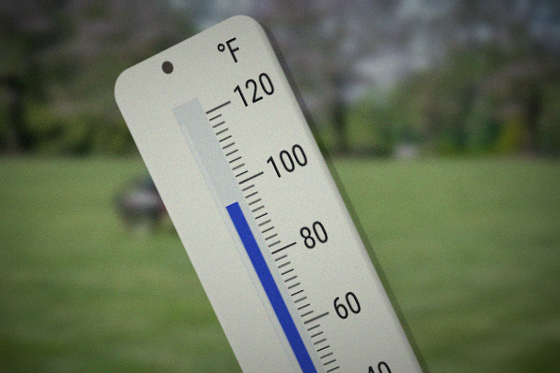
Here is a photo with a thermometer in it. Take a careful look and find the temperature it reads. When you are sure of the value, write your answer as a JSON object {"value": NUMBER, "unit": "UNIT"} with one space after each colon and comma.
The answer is {"value": 96, "unit": "°F"}
